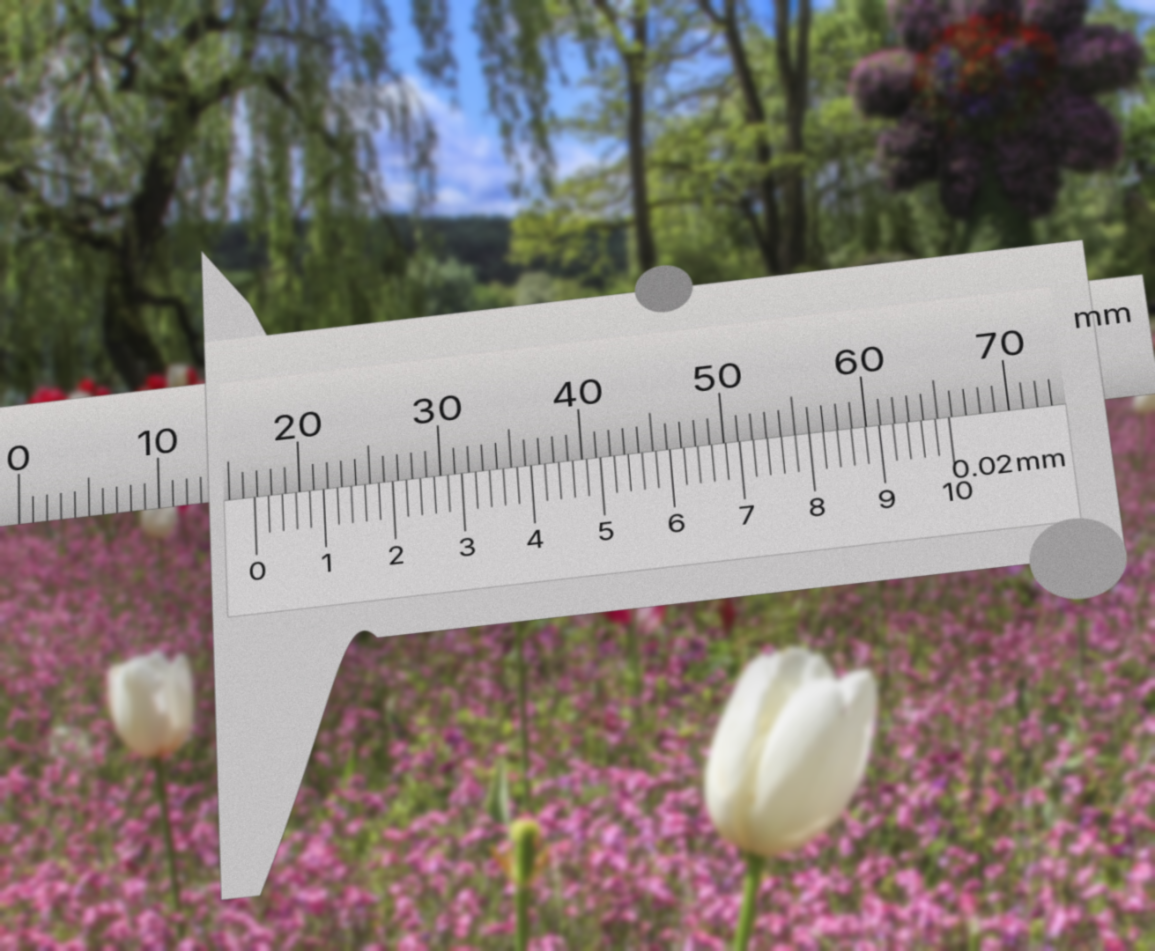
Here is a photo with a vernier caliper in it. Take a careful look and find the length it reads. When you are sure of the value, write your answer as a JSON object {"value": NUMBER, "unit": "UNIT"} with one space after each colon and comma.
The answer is {"value": 16.8, "unit": "mm"}
